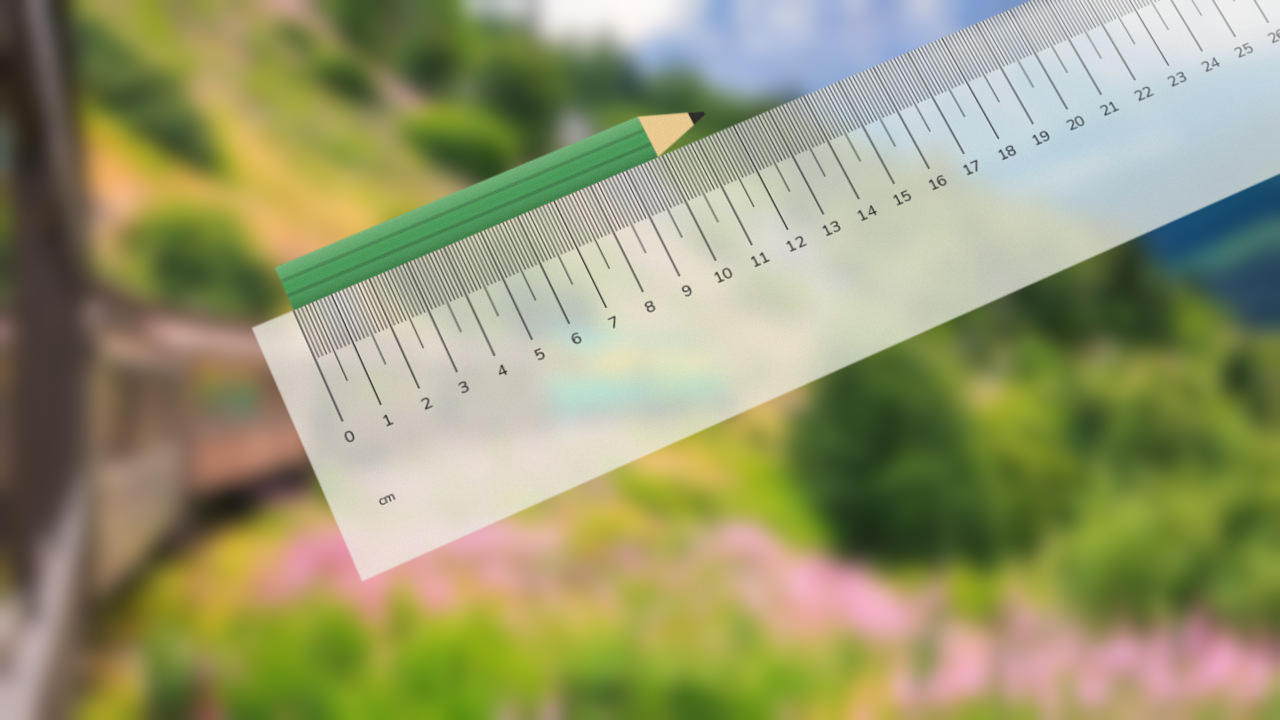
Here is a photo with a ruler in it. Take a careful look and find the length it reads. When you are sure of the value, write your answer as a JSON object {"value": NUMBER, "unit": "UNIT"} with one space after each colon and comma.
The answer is {"value": 11.5, "unit": "cm"}
